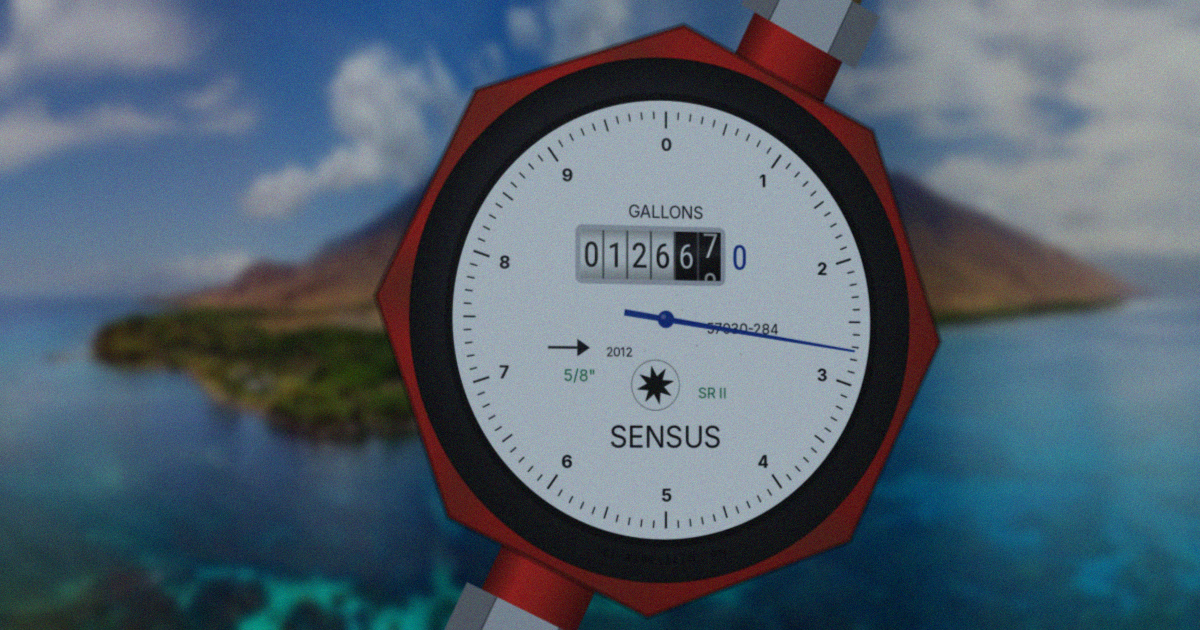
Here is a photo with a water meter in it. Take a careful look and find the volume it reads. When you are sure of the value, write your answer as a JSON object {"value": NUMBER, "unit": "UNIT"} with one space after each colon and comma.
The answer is {"value": 126672.7, "unit": "gal"}
